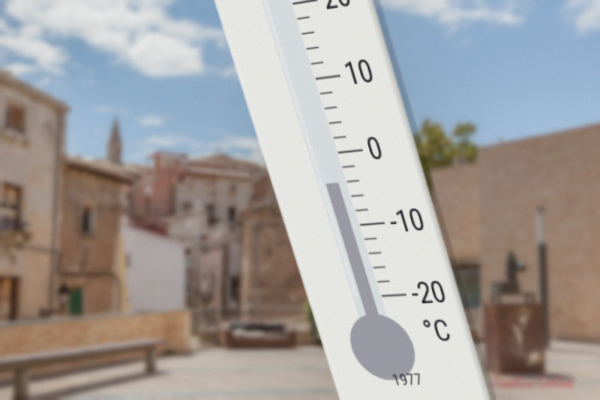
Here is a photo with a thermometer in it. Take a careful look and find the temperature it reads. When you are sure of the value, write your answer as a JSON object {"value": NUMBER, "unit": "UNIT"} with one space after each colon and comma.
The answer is {"value": -4, "unit": "°C"}
